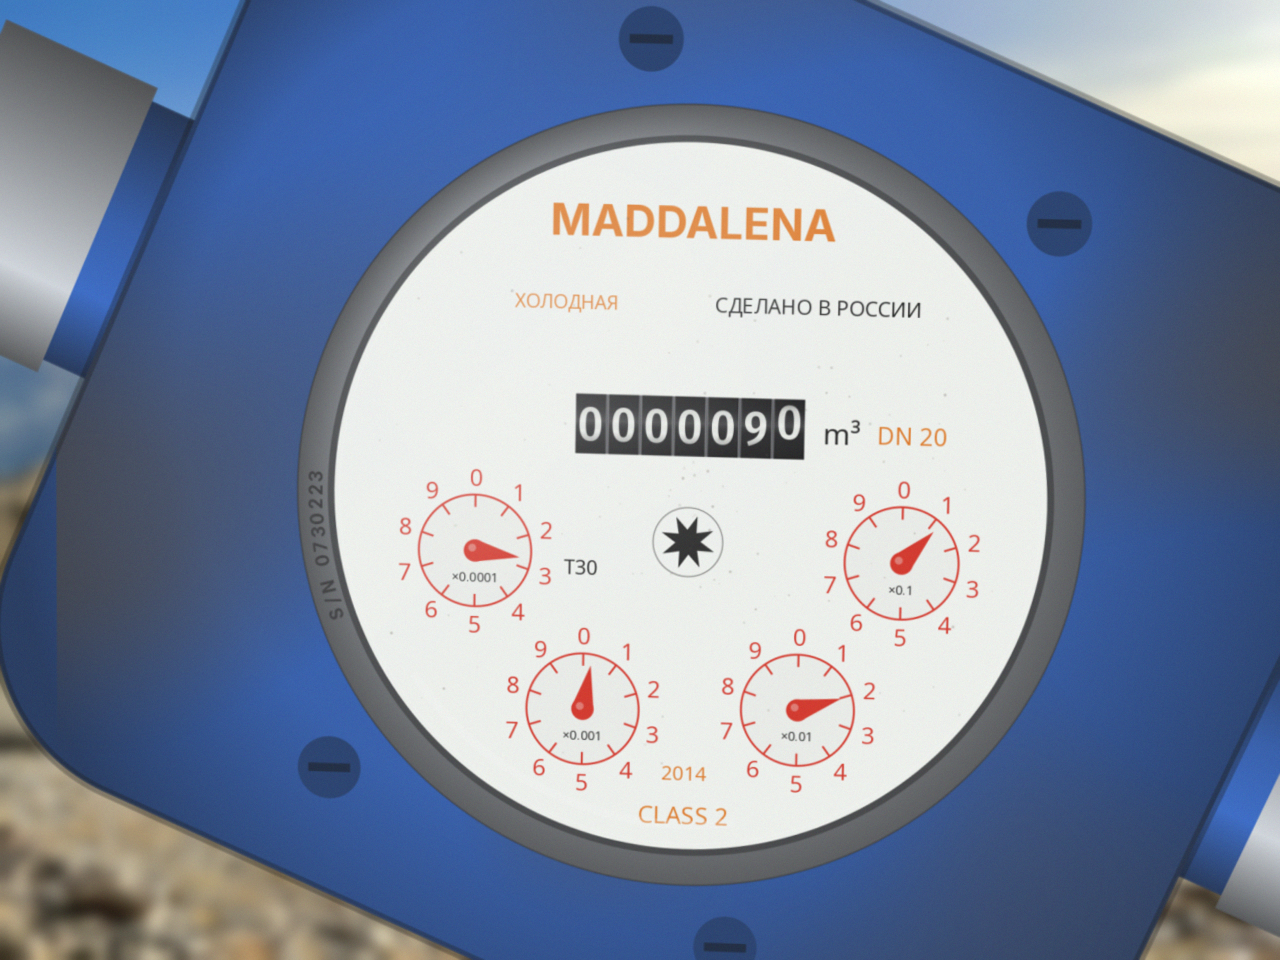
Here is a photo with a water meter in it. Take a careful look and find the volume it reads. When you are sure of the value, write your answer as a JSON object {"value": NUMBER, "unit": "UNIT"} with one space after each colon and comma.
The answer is {"value": 90.1202, "unit": "m³"}
